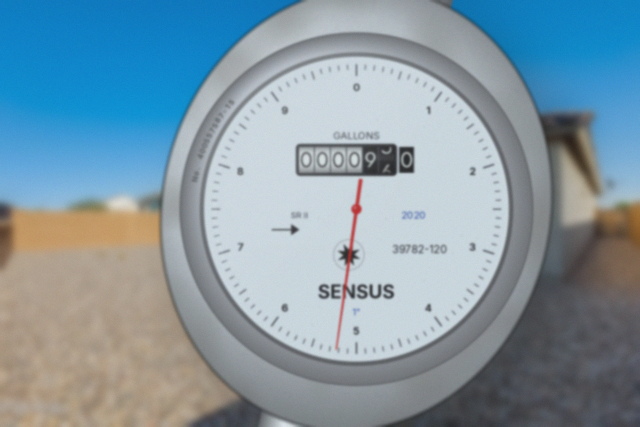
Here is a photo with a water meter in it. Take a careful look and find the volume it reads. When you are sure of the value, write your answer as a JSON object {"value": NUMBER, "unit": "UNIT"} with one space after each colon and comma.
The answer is {"value": 955.2, "unit": "gal"}
